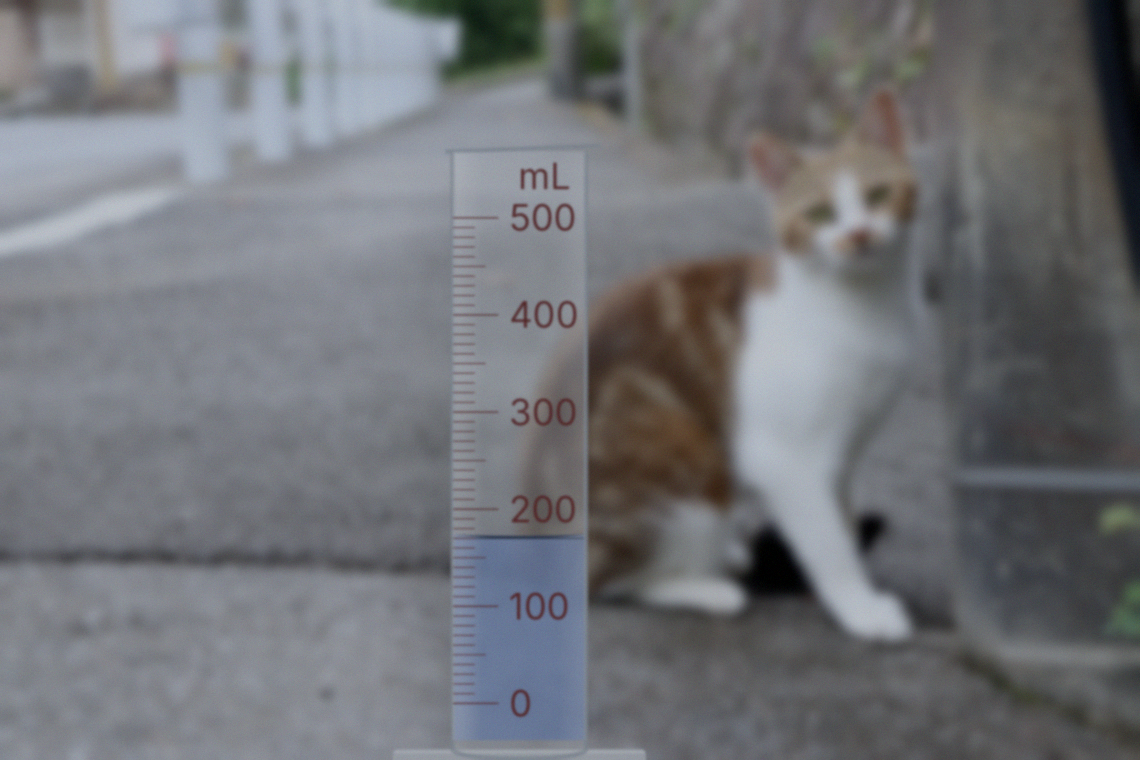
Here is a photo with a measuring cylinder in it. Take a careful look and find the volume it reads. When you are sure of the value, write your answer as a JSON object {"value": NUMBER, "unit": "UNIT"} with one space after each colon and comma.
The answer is {"value": 170, "unit": "mL"}
